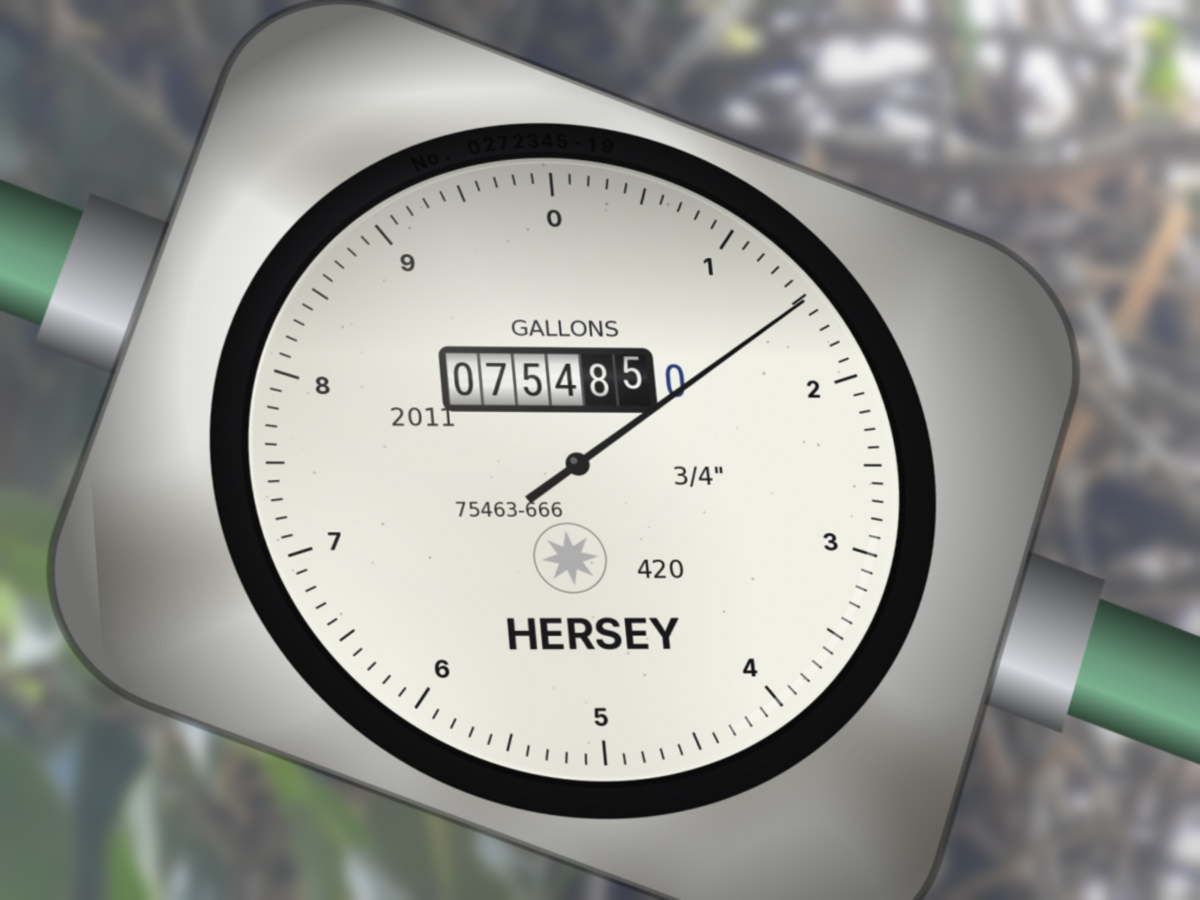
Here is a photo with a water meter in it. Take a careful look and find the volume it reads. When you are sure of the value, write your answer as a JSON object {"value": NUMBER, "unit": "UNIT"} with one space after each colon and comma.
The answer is {"value": 754851.5, "unit": "gal"}
